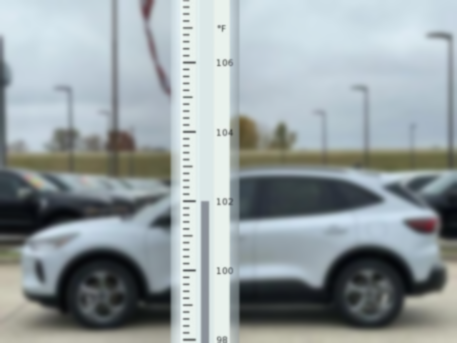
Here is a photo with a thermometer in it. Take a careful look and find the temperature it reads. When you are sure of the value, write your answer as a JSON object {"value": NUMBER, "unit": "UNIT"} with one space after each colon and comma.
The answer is {"value": 102, "unit": "°F"}
